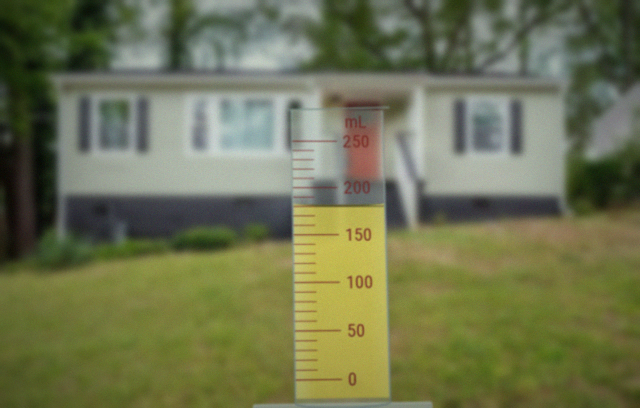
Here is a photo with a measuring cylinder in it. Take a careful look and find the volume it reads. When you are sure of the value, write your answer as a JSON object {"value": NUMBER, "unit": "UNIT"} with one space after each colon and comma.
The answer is {"value": 180, "unit": "mL"}
